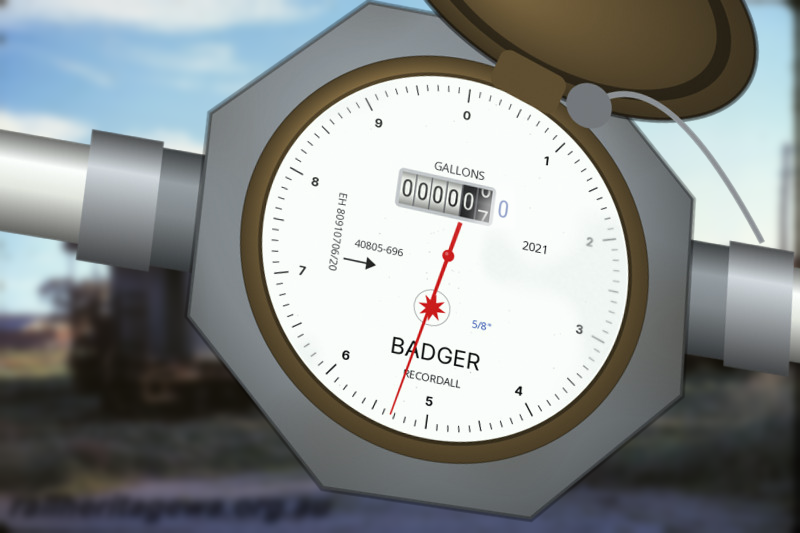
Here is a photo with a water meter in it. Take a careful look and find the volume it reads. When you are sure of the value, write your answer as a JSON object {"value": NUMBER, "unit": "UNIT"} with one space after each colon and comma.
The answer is {"value": 65.3, "unit": "gal"}
